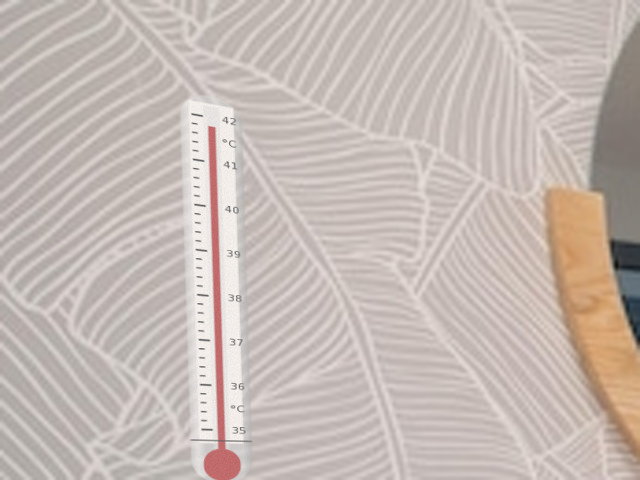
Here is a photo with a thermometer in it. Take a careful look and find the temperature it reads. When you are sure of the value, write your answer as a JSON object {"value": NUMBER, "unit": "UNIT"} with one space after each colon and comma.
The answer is {"value": 41.8, "unit": "°C"}
